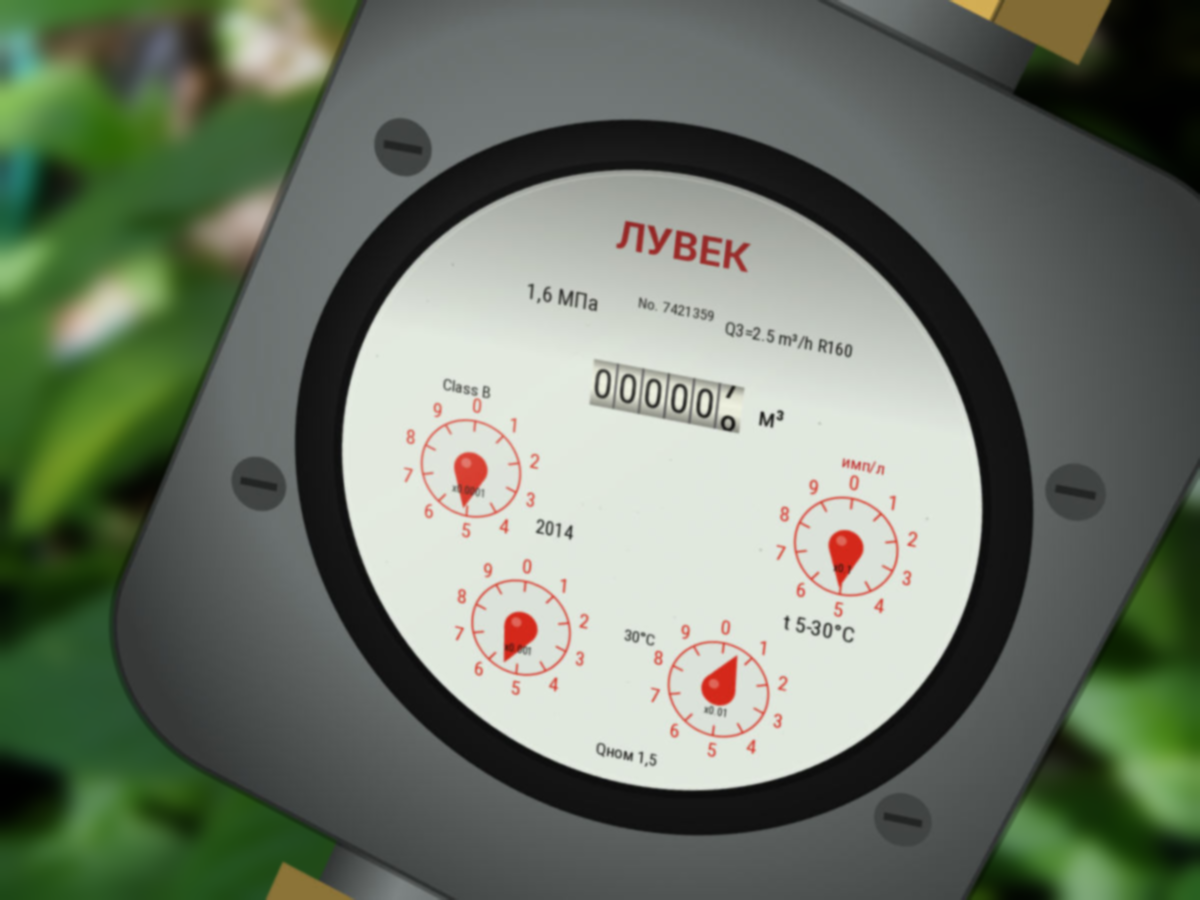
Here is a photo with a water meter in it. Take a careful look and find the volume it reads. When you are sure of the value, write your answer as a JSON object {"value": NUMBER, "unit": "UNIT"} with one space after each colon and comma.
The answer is {"value": 7.5055, "unit": "m³"}
